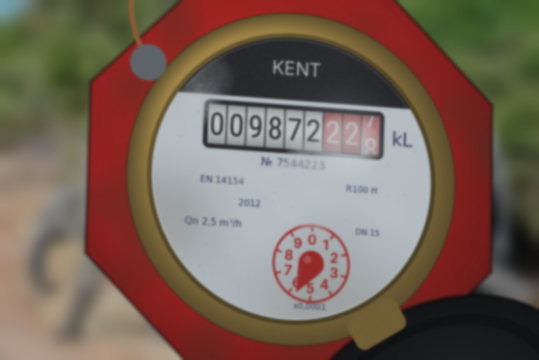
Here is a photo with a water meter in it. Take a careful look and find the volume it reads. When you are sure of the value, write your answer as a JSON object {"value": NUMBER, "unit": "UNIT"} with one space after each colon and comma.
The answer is {"value": 9872.2275, "unit": "kL"}
